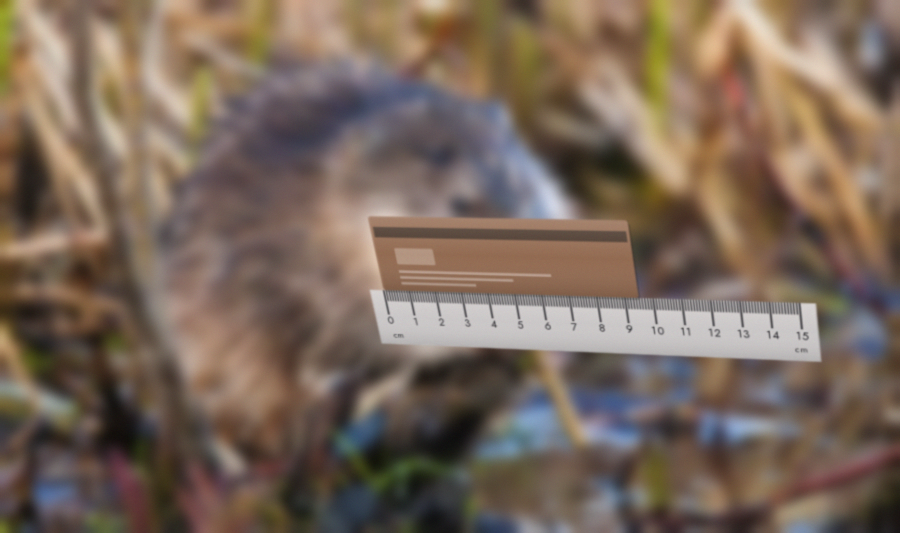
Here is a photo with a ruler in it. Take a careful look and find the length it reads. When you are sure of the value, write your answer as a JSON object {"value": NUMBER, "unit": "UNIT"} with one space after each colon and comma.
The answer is {"value": 9.5, "unit": "cm"}
